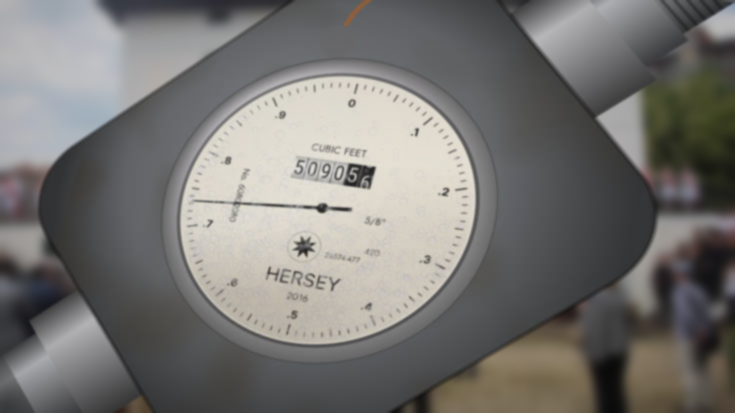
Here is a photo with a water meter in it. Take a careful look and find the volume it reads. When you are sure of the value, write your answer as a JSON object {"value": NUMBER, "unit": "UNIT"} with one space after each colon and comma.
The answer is {"value": 509055.73, "unit": "ft³"}
